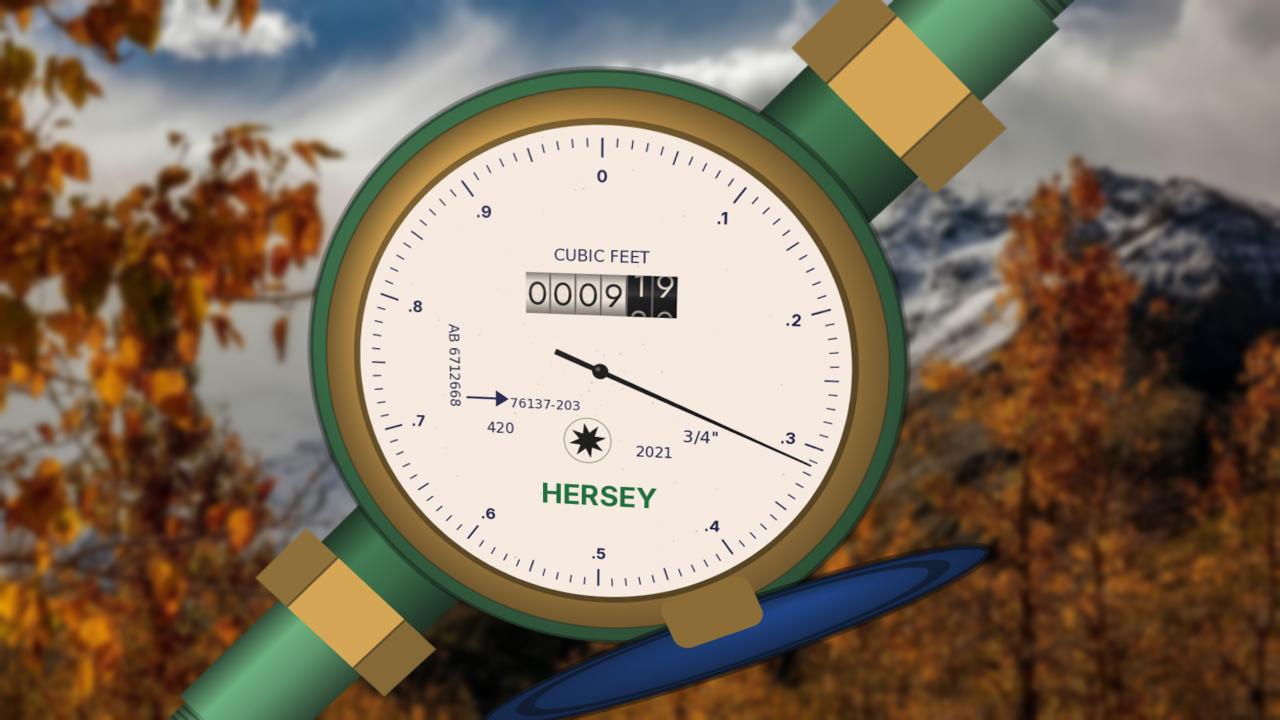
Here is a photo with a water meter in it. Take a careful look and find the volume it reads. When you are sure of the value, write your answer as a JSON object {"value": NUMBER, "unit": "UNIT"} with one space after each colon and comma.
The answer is {"value": 919.31, "unit": "ft³"}
